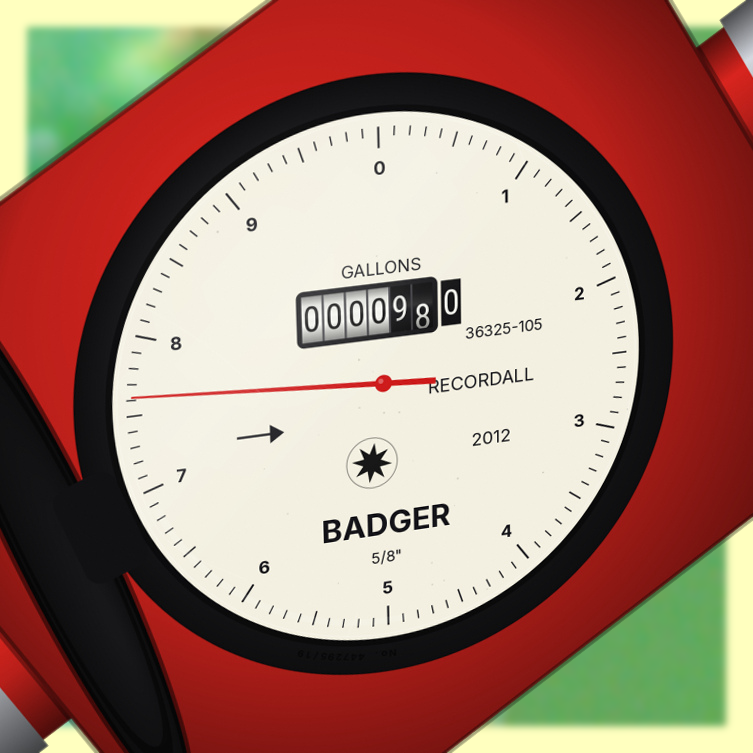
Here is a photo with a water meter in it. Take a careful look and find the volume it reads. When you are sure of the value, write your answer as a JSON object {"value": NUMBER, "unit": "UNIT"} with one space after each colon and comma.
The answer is {"value": 977.6, "unit": "gal"}
